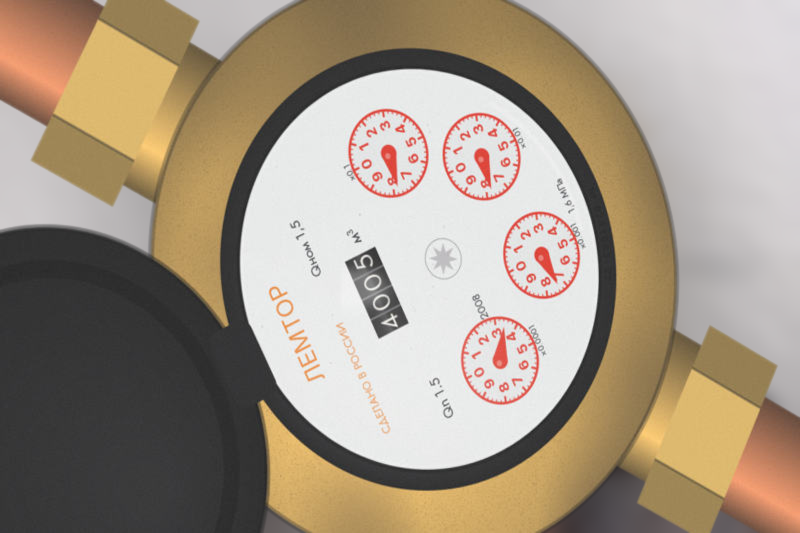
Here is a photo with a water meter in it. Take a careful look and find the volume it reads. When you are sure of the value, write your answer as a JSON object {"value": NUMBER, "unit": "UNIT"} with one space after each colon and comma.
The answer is {"value": 4005.7773, "unit": "m³"}
